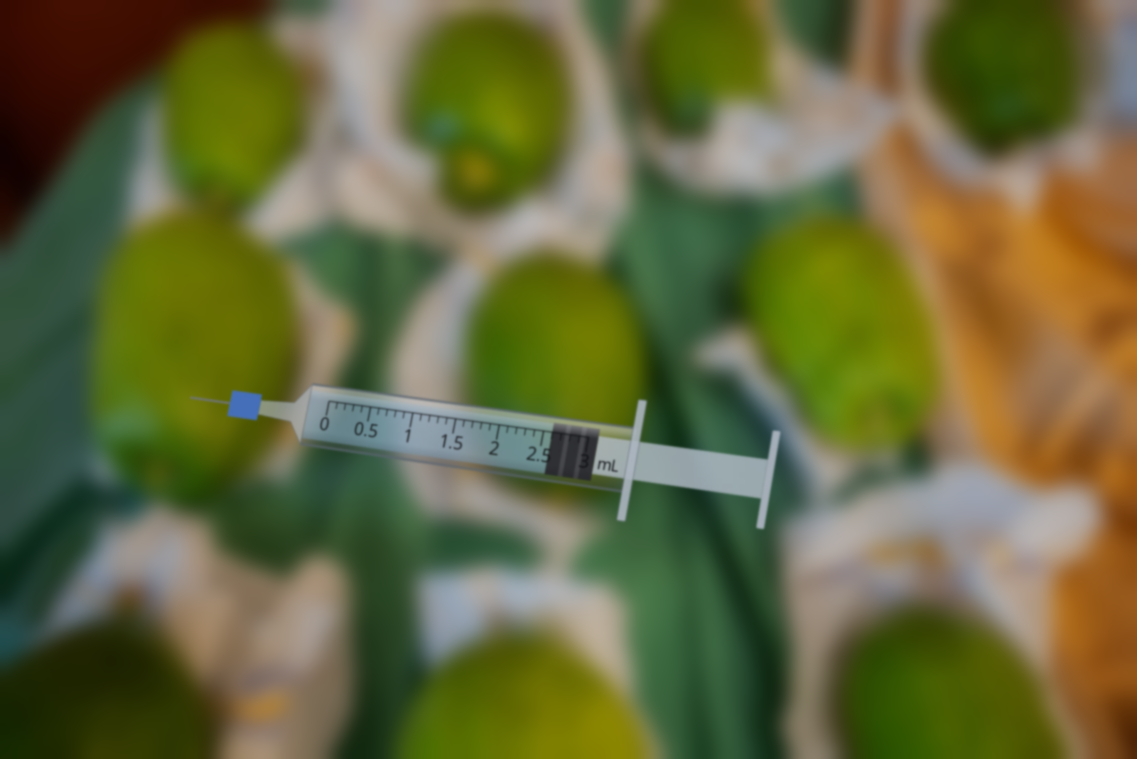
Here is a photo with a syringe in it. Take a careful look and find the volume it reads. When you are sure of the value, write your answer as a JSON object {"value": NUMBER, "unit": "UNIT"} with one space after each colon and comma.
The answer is {"value": 2.6, "unit": "mL"}
